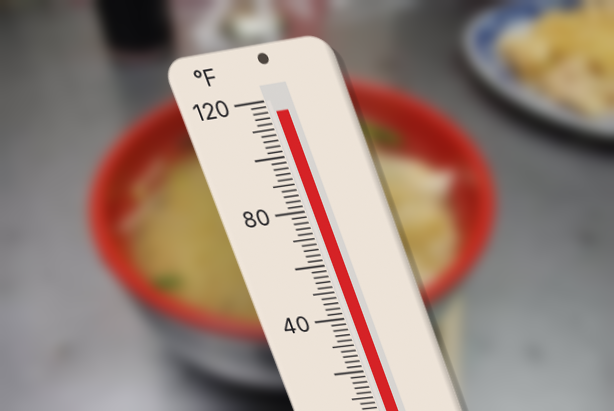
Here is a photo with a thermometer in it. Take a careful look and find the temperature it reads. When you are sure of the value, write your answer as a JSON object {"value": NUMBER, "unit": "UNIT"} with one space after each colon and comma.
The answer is {"value": 116, "unit": "°F"}
